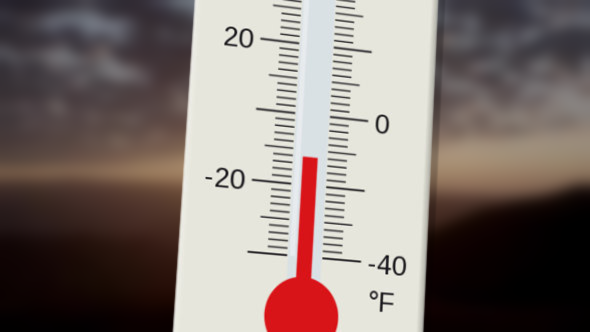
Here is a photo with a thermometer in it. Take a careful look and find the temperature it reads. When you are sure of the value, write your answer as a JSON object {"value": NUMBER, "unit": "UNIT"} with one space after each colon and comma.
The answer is {"value": -12, "unit": "°F"}
